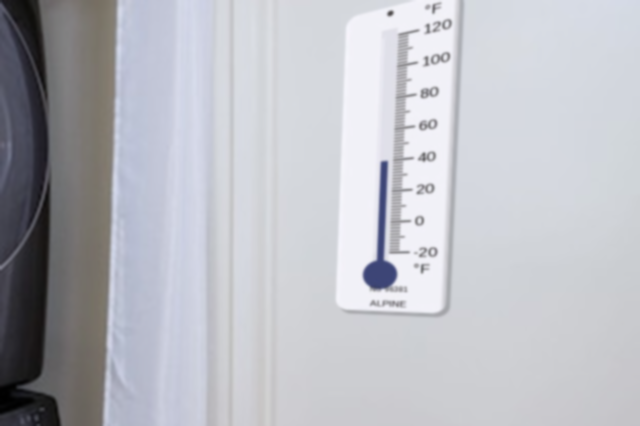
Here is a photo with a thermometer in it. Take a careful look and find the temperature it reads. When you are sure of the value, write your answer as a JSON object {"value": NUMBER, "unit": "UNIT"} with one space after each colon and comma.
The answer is {"value": 40, "unit": "°F"}
